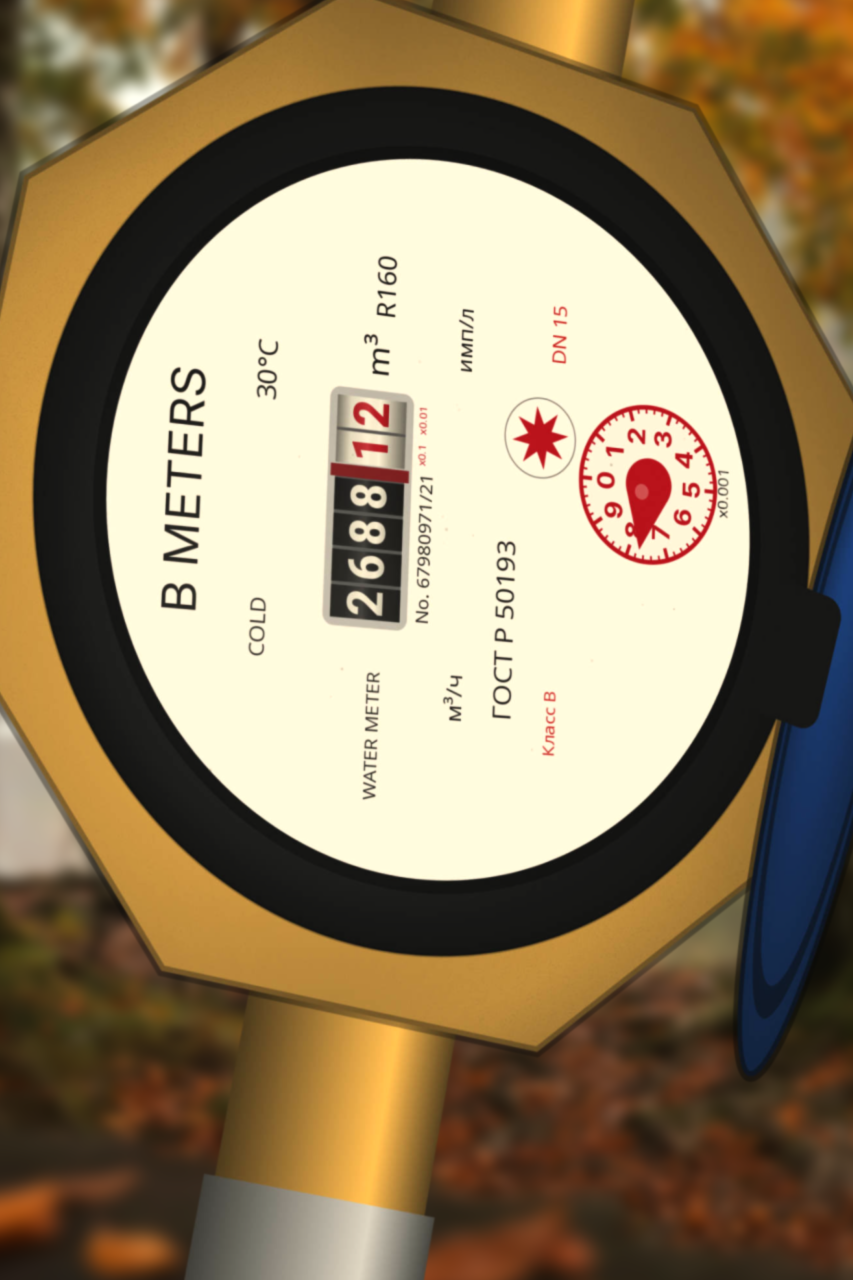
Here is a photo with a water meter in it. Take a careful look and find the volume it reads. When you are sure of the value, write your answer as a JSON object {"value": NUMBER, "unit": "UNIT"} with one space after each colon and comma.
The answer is {"value": 2688.127, "unit": "m³"}
